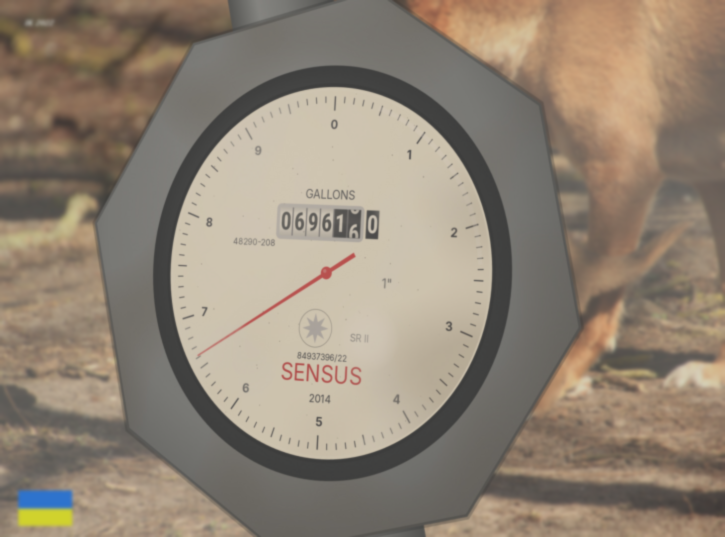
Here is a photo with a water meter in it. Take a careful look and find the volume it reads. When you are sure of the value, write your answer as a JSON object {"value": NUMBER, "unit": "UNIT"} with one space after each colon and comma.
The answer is {"value": 696156.6, "unit": "gal"}
